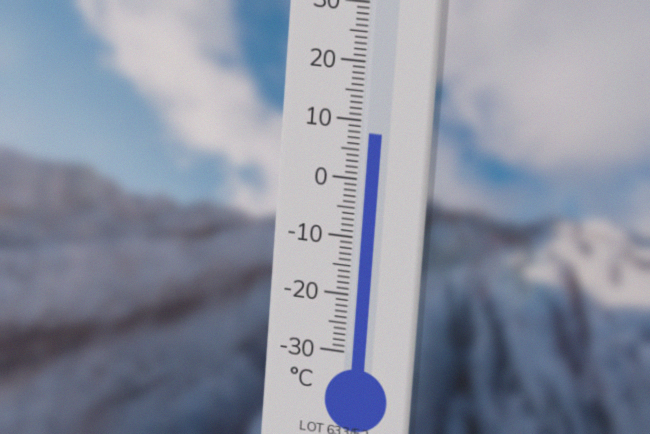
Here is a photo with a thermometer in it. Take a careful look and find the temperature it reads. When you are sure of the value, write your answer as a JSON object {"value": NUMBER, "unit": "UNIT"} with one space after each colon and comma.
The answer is {"value": 8, "unit": "°C"}
